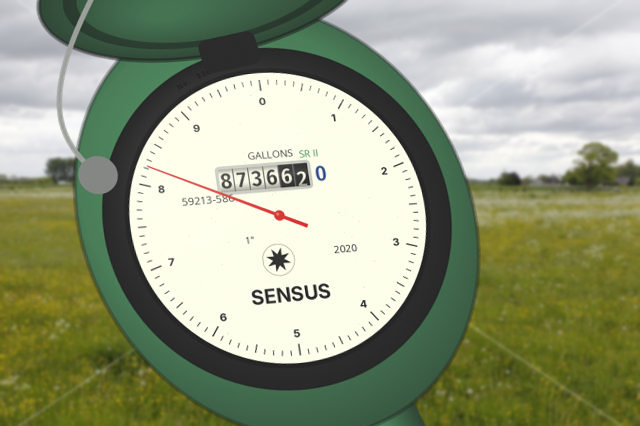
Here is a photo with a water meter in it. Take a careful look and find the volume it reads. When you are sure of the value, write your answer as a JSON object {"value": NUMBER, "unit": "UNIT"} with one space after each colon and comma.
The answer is {"value": 8736618.2, "unit": "gal"}
